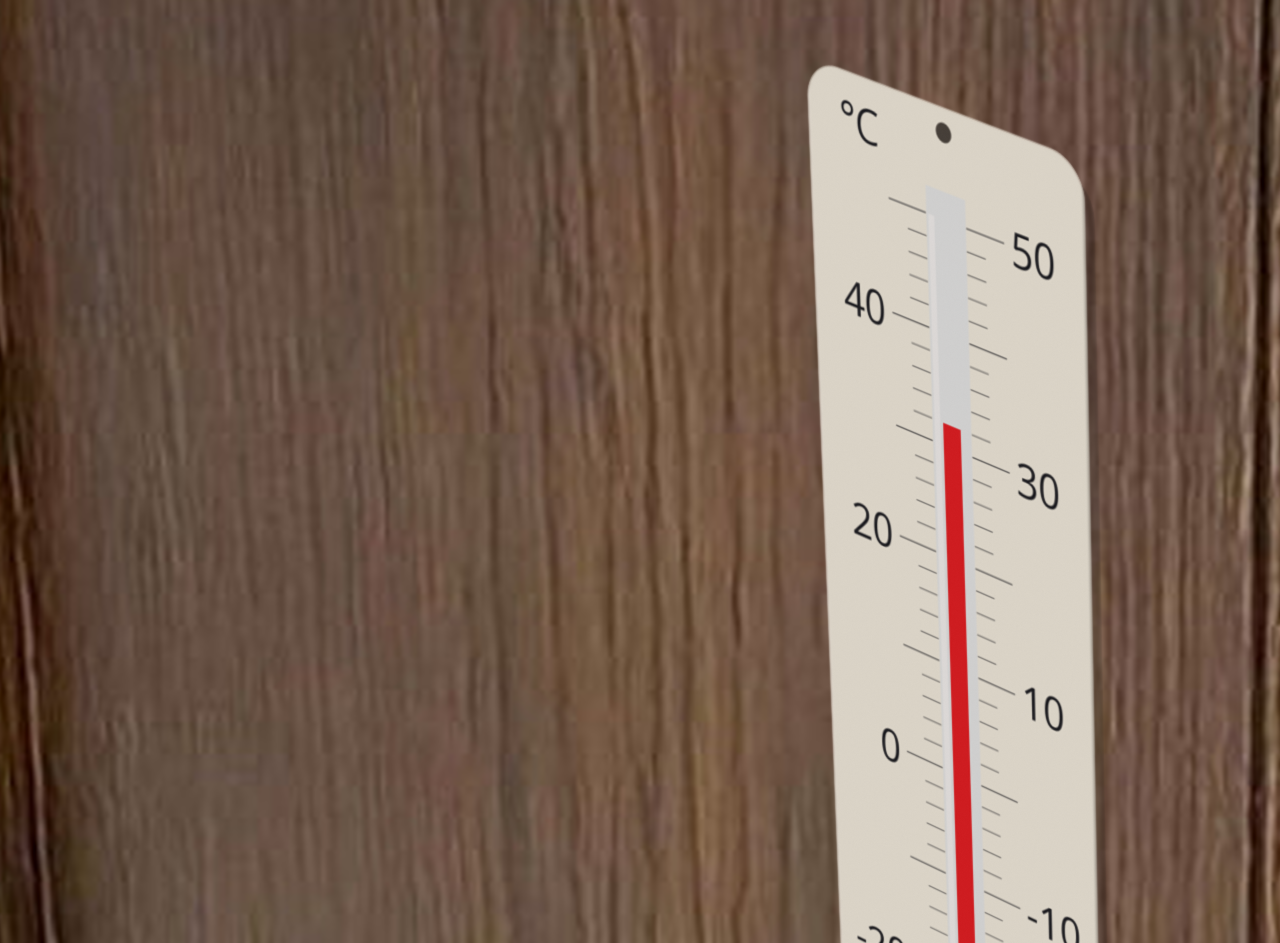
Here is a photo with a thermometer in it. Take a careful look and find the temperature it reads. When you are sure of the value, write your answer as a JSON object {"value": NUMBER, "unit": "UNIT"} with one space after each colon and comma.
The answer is {"value": 32, "unit": "°C"}
